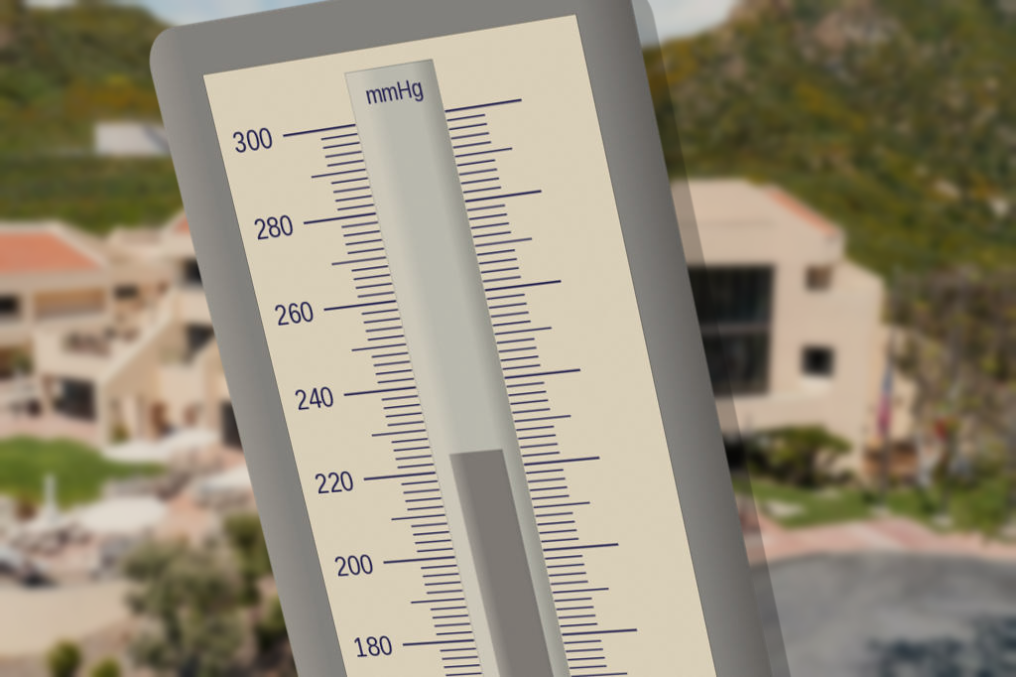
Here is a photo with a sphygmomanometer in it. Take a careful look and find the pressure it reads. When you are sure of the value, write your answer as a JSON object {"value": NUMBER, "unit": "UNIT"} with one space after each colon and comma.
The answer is {"value": 224, "unit": "mmHg"}
